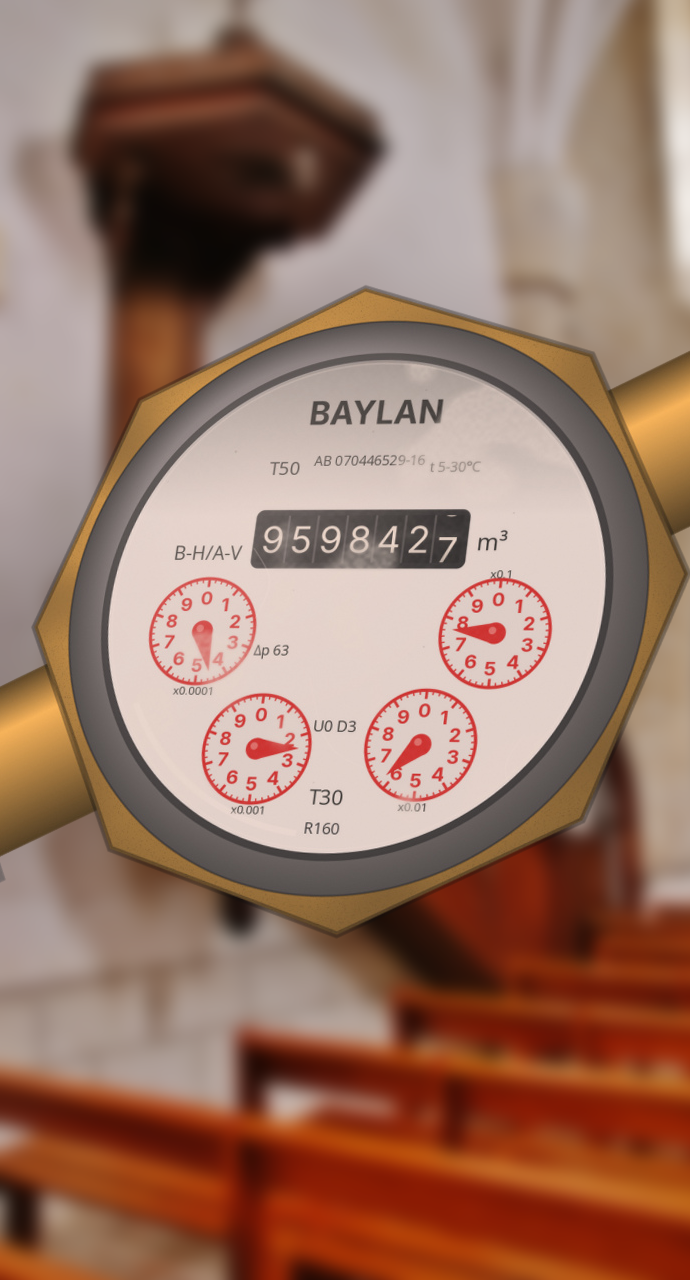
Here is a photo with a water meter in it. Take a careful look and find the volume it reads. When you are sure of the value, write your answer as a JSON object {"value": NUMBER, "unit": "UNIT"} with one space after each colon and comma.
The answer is {"value": 9598426.7624, "unit": "m³"}
